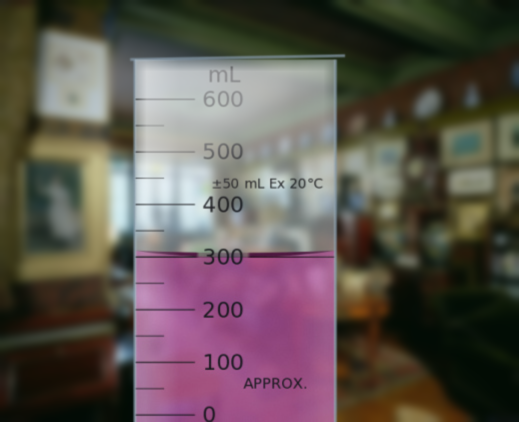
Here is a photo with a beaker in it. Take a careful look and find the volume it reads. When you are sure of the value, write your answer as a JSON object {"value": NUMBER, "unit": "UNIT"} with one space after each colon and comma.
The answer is {"value": 300, "unit": "mL"}
